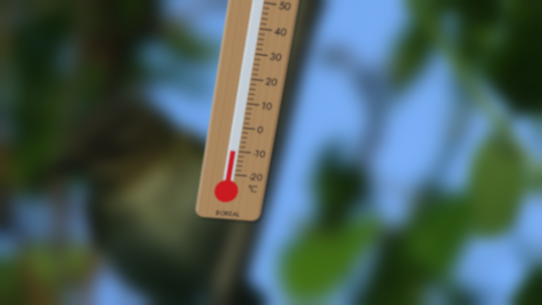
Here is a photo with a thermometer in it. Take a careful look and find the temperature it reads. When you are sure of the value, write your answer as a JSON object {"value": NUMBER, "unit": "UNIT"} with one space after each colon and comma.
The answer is {"value": -10, "unit": "°C"}
